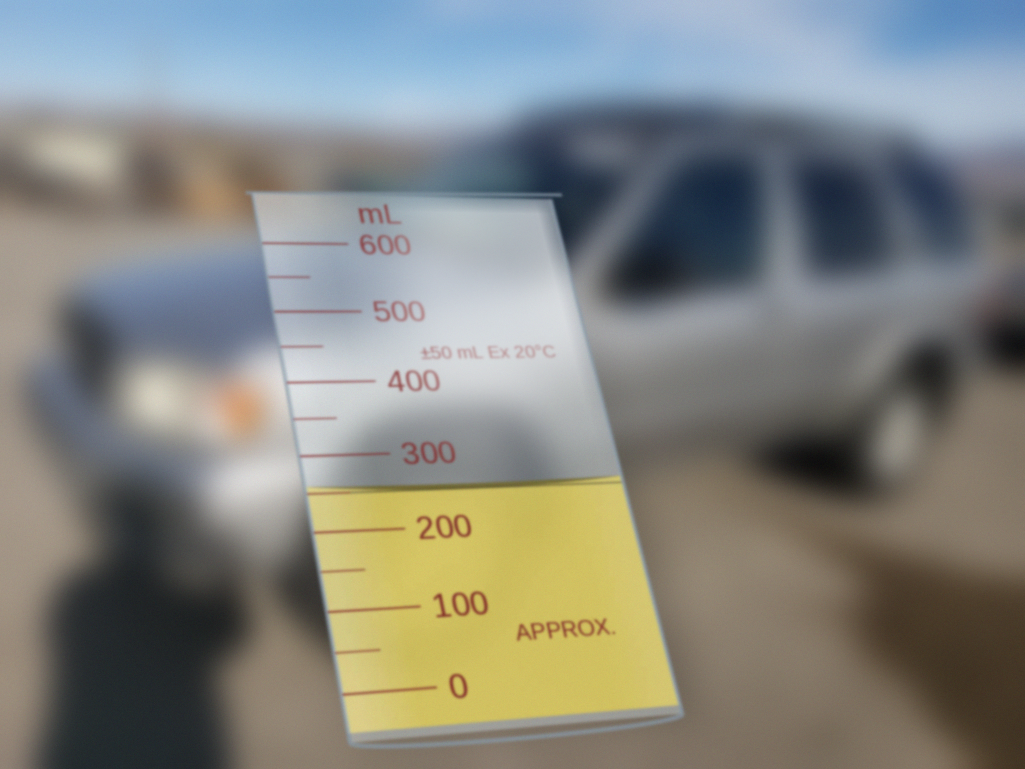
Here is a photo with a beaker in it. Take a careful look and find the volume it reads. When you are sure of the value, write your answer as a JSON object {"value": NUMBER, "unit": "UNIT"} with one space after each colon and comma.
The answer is {"value": 250, "unit": "mL"}
